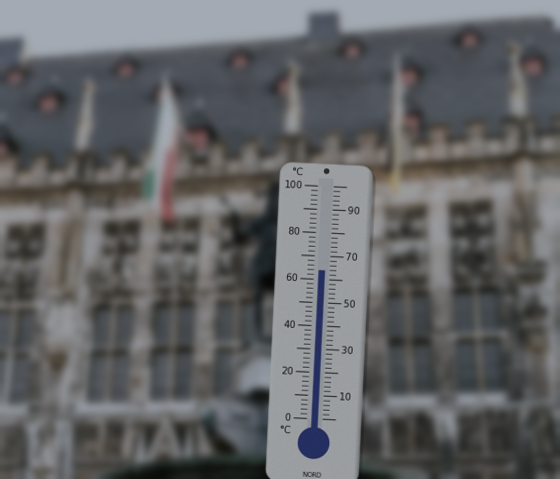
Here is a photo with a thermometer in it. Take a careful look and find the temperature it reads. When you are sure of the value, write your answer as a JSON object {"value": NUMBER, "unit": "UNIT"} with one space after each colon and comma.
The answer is {"value": 64, "unit": "°C"}
